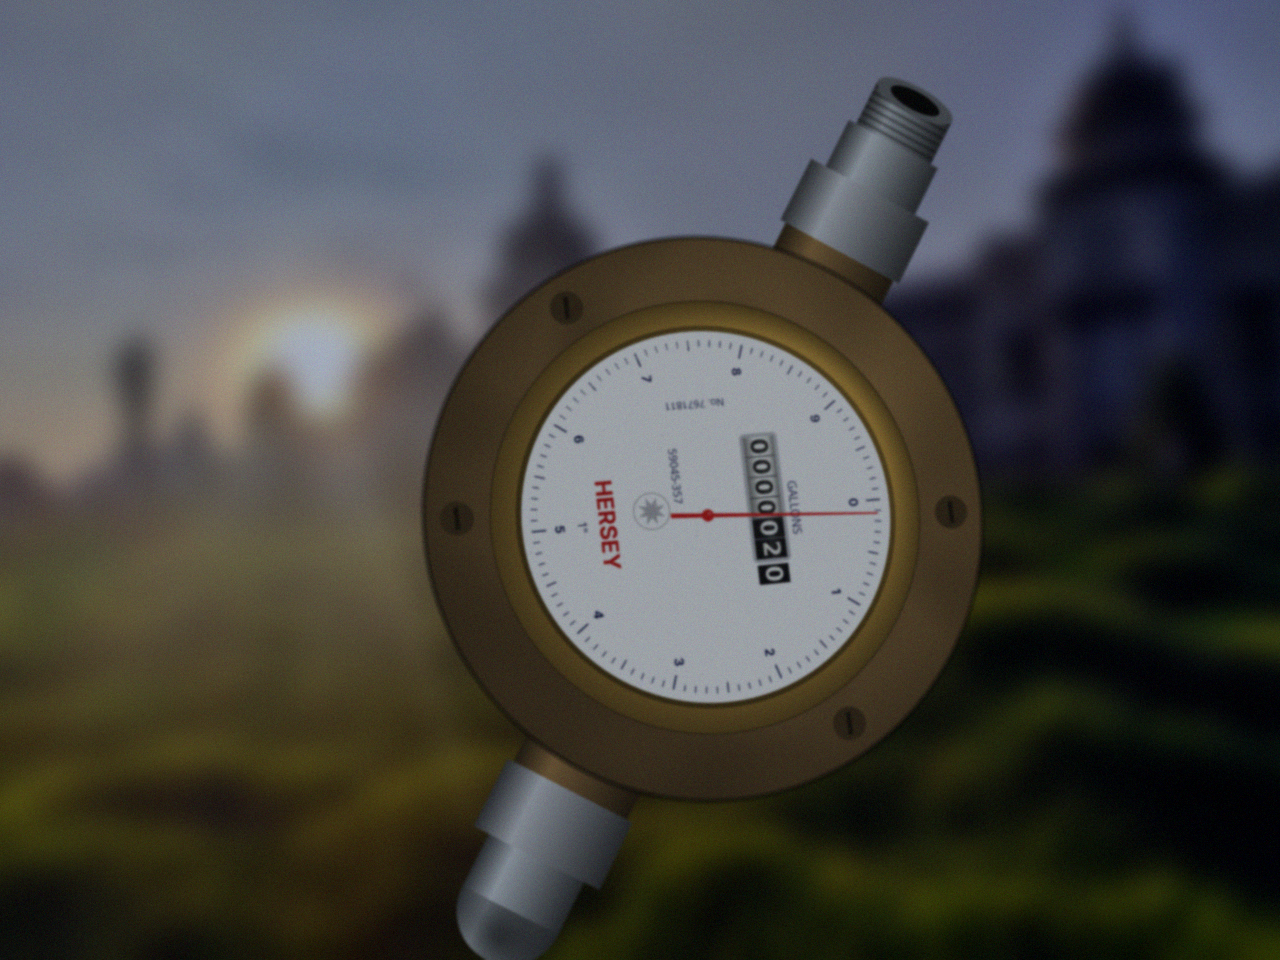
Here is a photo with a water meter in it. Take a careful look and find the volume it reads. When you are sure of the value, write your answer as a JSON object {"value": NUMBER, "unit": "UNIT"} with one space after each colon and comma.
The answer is {"value": 20.1, "unit": "gal"}
